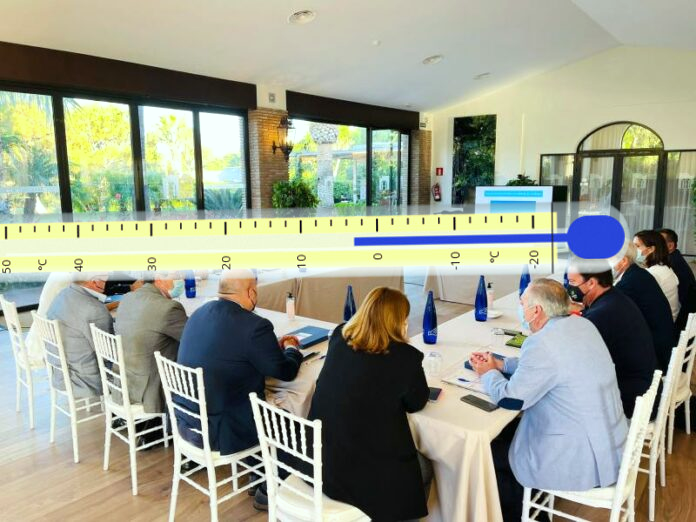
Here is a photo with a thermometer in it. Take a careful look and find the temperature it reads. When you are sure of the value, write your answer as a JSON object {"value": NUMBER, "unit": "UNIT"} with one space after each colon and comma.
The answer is {"value": 3, "unit": "°C"}
